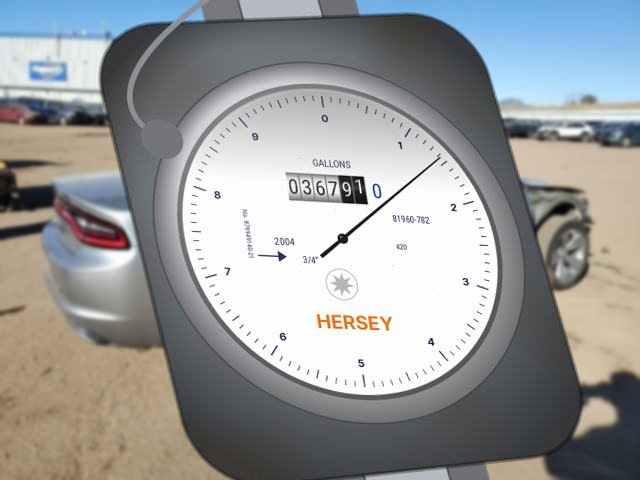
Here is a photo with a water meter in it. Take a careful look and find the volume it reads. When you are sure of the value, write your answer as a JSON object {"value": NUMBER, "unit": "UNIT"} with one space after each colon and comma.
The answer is {"value": 367911.4, "unit": "gal"}
